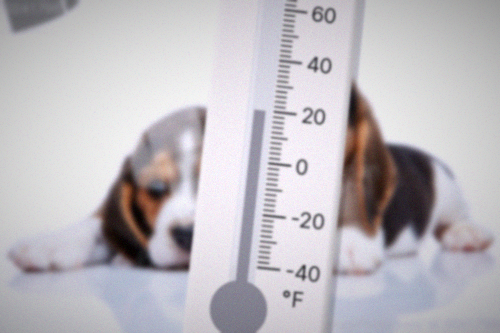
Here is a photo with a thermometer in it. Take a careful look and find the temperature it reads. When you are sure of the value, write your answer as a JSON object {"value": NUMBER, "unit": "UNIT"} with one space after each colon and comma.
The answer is {"value": 20, "unit": "°F"}
